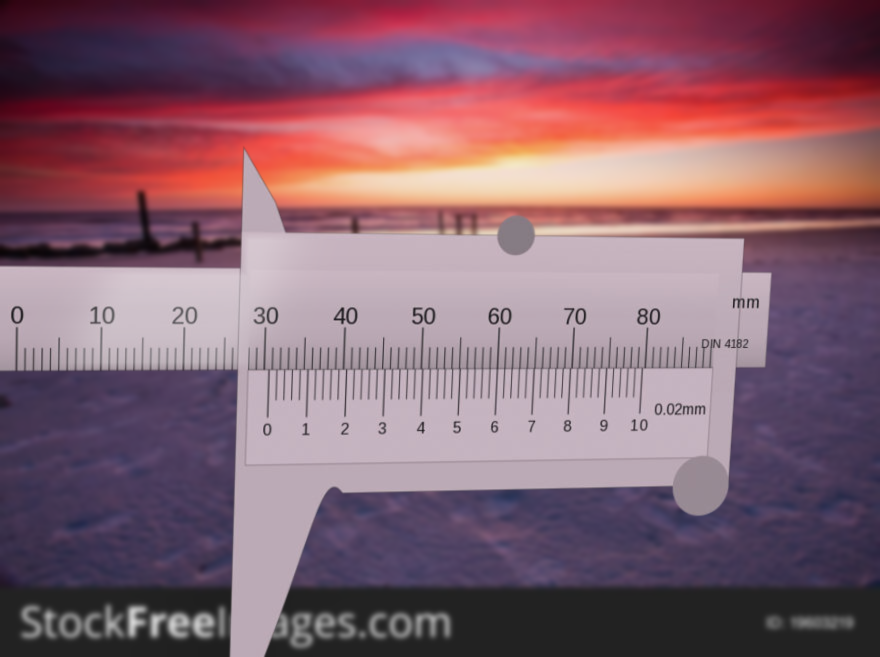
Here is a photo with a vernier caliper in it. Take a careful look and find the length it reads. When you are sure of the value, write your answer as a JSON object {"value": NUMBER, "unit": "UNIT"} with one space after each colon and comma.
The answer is {"value": 30.6, "unit": "mm"}
